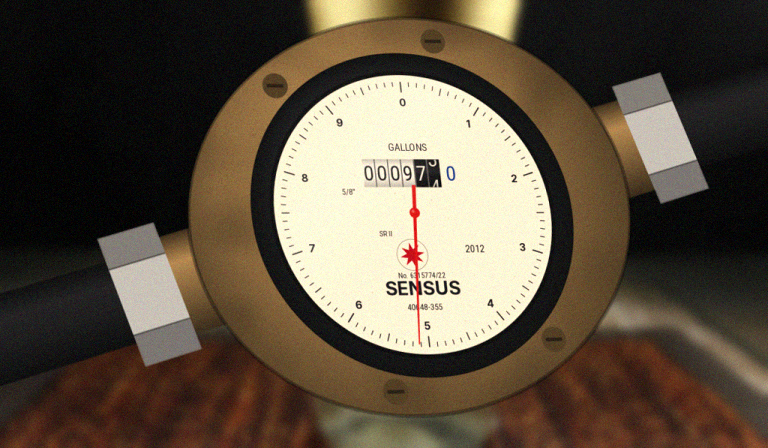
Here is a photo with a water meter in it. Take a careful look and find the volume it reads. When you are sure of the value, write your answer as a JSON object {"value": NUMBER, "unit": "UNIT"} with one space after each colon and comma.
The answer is {"value": 9735.1, "unit": "gal"}
